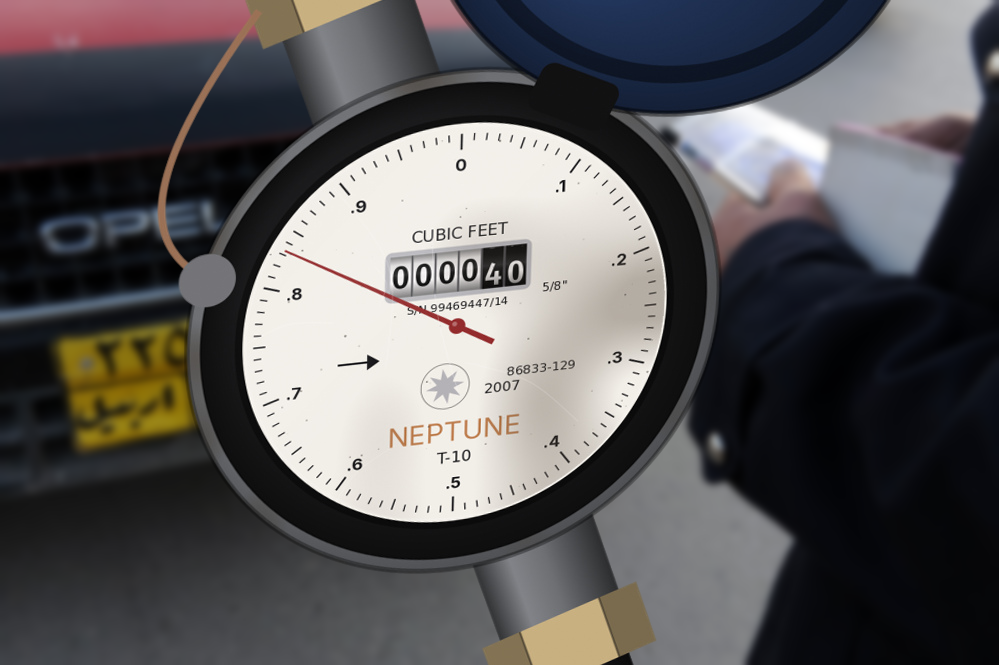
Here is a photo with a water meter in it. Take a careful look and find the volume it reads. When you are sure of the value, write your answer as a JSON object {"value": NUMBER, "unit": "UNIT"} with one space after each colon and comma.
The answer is {"value": 39.83, "unit": "ft³"}
